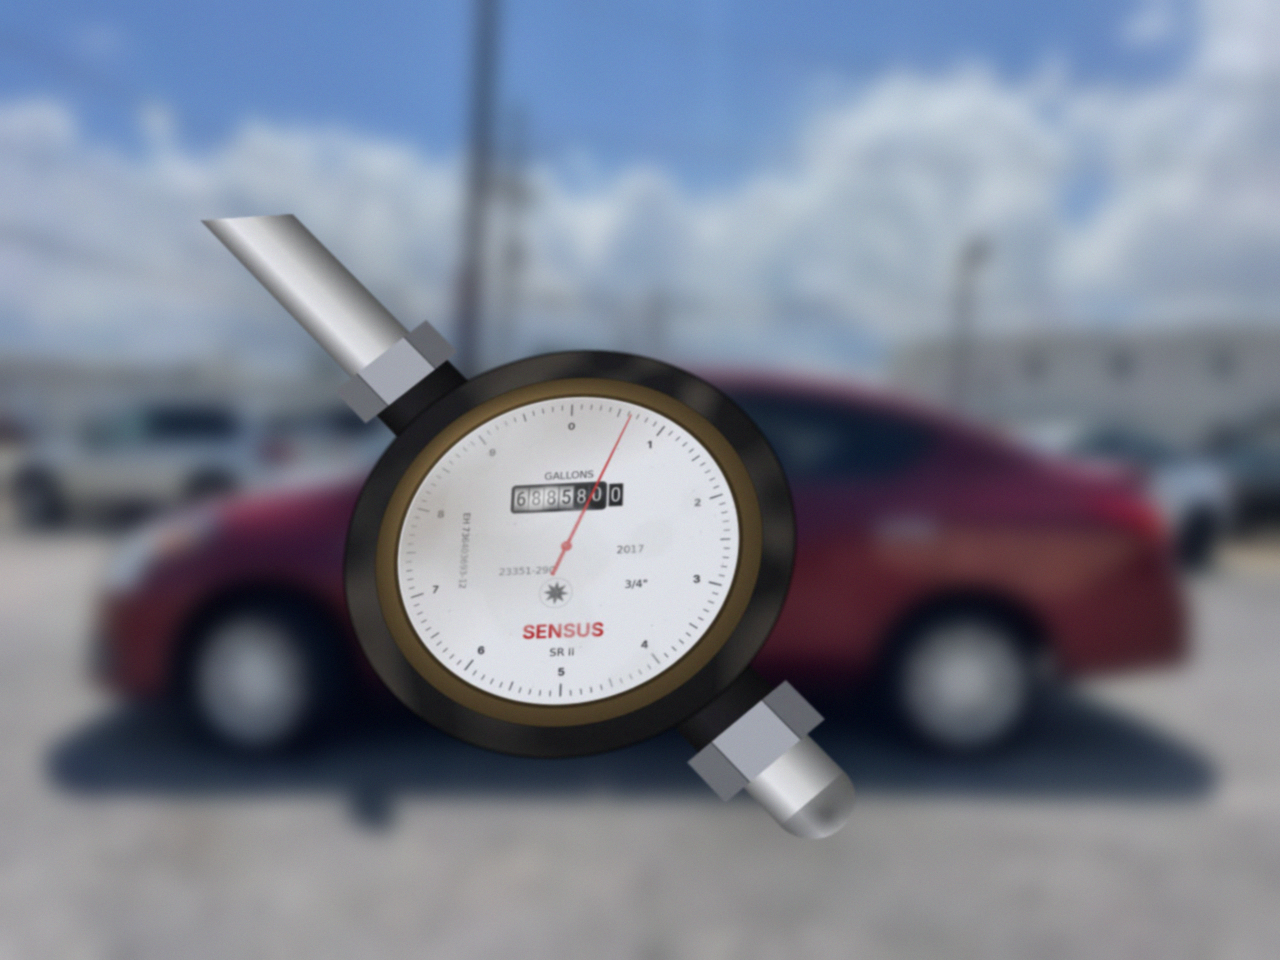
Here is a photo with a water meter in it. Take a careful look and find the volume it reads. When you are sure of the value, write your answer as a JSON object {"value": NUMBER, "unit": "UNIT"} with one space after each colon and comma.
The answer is {"value": 6885800.6, "unit": "gal"}
